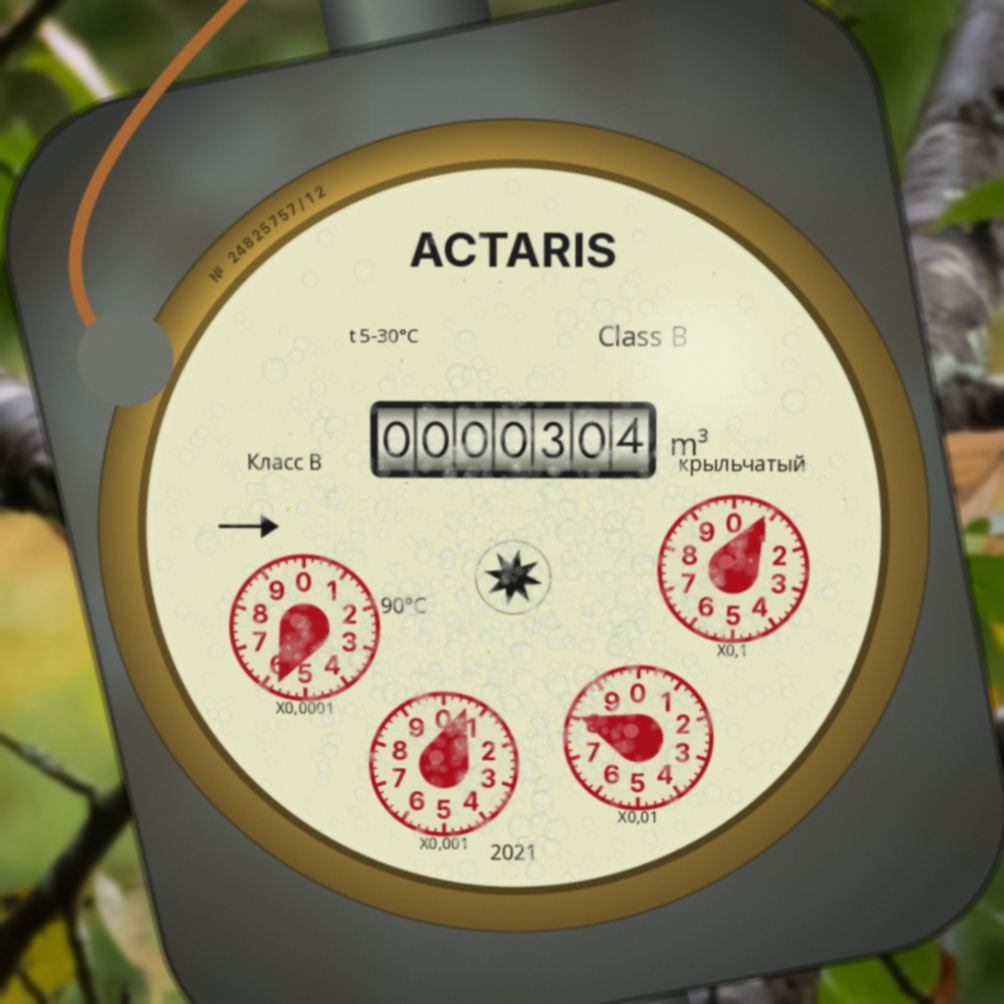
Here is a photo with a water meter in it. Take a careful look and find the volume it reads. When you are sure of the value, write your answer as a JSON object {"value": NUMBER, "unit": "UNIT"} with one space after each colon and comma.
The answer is {"value": 304.0805, "unit": "m³"}
